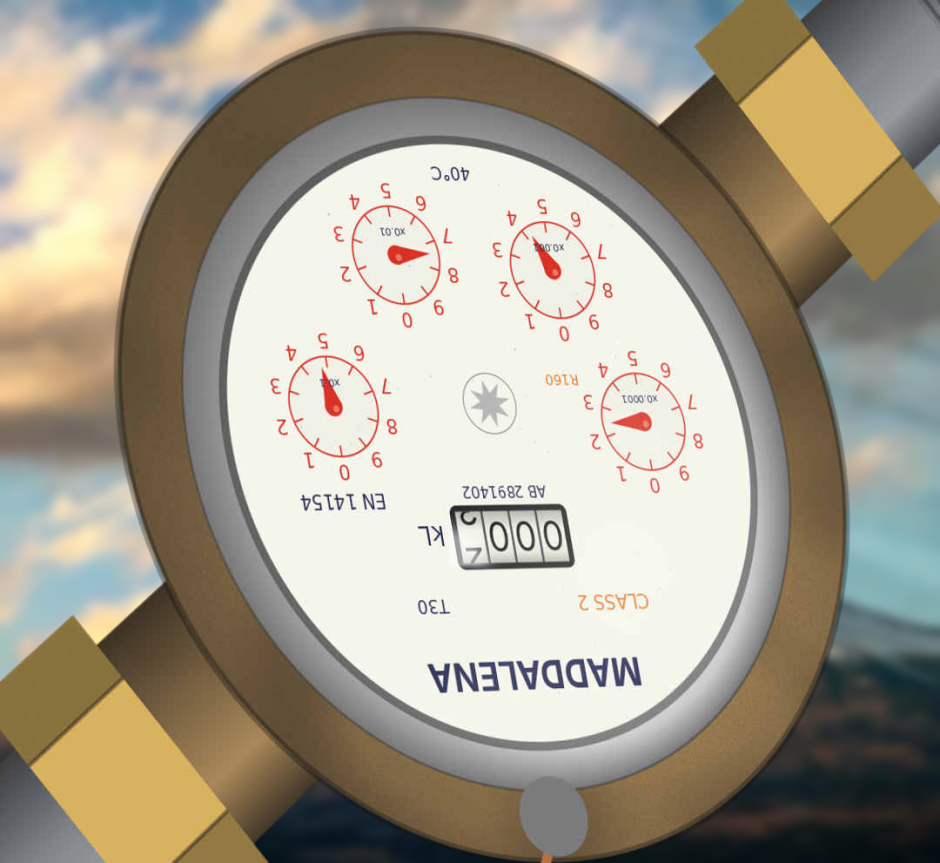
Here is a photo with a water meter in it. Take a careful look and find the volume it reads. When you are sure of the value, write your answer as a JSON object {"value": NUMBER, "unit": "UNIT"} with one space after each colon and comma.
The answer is {"value": 2.4742, "unit": "kL"}
